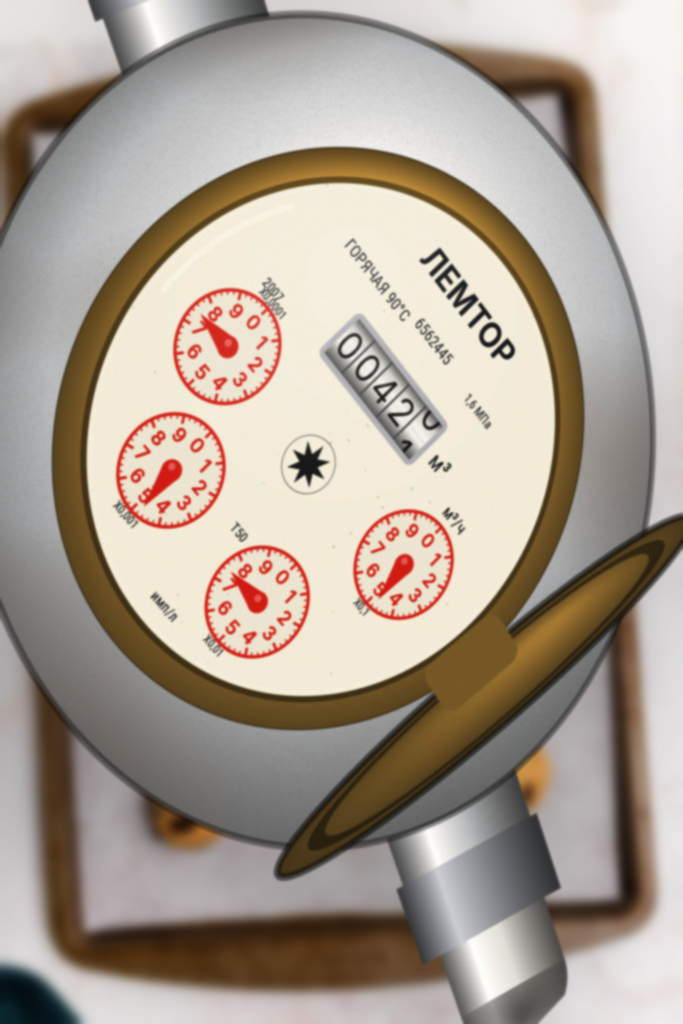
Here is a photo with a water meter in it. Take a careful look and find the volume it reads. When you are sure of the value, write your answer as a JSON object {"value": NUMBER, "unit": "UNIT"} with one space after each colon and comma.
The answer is {"value": 420.4747, "unit": "m³"}
